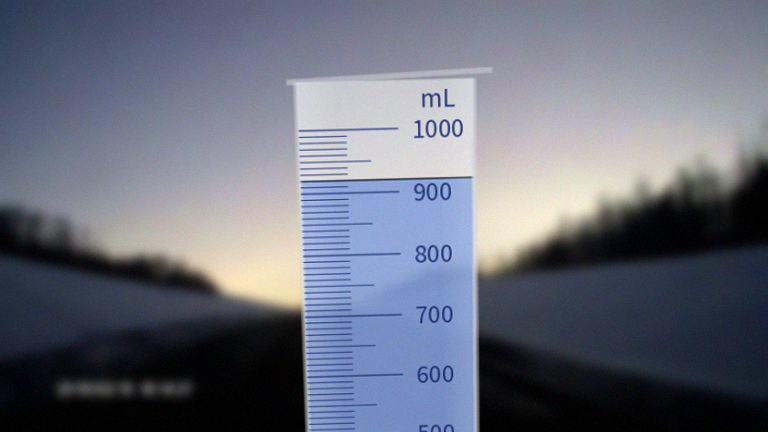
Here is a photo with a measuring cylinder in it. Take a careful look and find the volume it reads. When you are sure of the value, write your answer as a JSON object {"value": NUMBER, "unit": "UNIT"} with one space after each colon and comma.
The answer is {"value": 920, "unit": "mL"}
